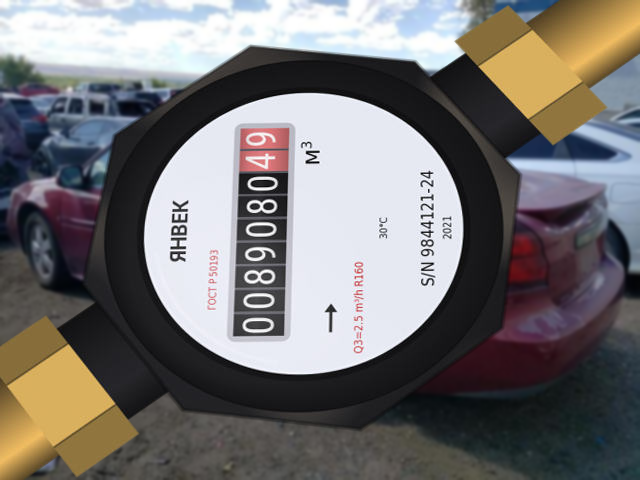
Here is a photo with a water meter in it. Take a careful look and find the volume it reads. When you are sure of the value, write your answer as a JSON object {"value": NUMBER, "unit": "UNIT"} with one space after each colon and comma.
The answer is {"value": 89080.49, "unit": "m³"}
